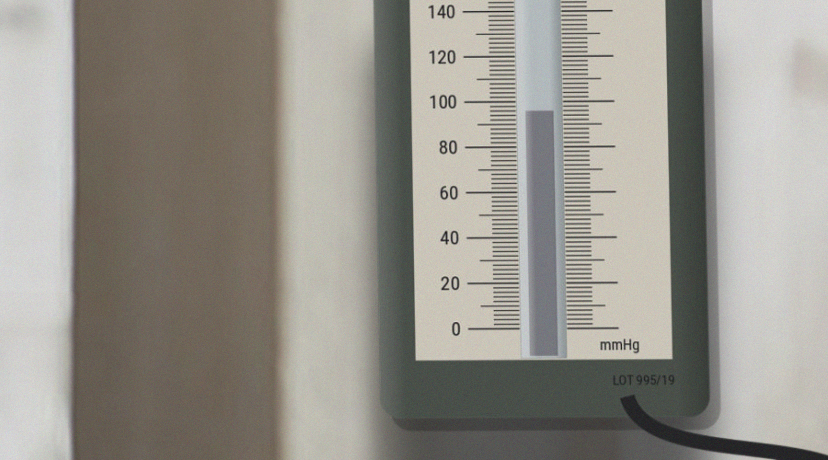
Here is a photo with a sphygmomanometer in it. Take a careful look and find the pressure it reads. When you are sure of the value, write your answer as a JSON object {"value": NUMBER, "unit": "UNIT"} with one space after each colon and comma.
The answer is {"value": 96, "unit": "mmHg"}
